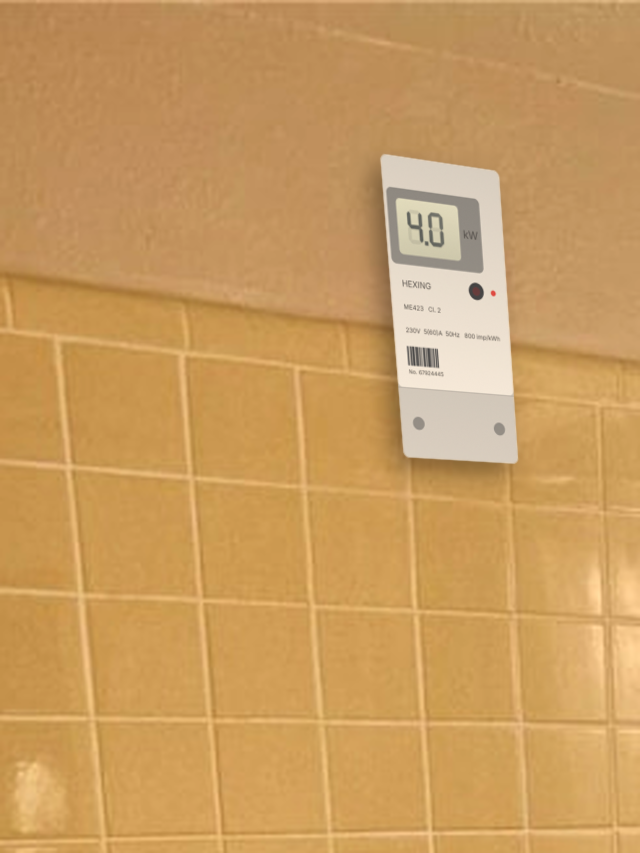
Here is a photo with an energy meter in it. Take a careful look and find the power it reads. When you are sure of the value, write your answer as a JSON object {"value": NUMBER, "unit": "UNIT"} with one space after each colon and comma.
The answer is {"value": 4.0, "unit": "kW"}
